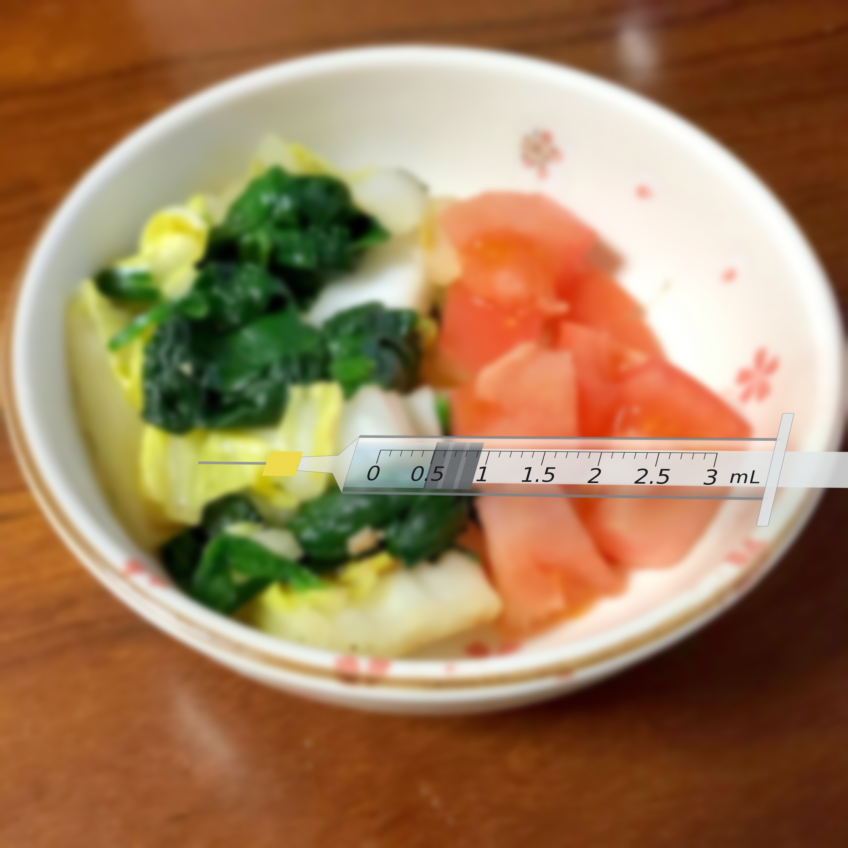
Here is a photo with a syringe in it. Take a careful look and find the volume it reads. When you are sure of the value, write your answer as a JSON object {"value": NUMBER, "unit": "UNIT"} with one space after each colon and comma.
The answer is {"value": 0.5, "unit": "mL"}
